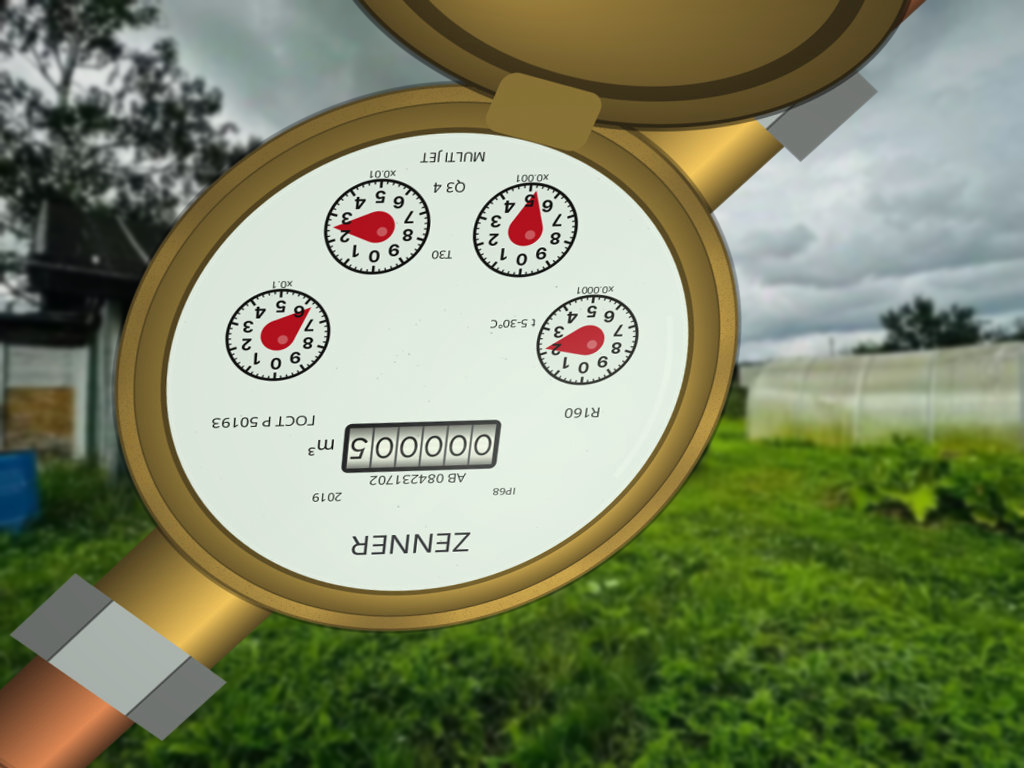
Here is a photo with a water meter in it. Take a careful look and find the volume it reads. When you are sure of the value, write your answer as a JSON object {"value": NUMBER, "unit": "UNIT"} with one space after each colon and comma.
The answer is {"value": 5.6252, "unit": "m³"}
